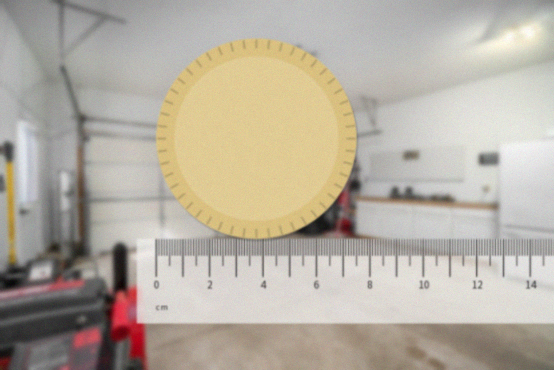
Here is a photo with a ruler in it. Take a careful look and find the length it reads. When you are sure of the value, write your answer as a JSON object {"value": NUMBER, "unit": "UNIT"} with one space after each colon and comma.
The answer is {"value": 7.5, "unit": "cm"}
